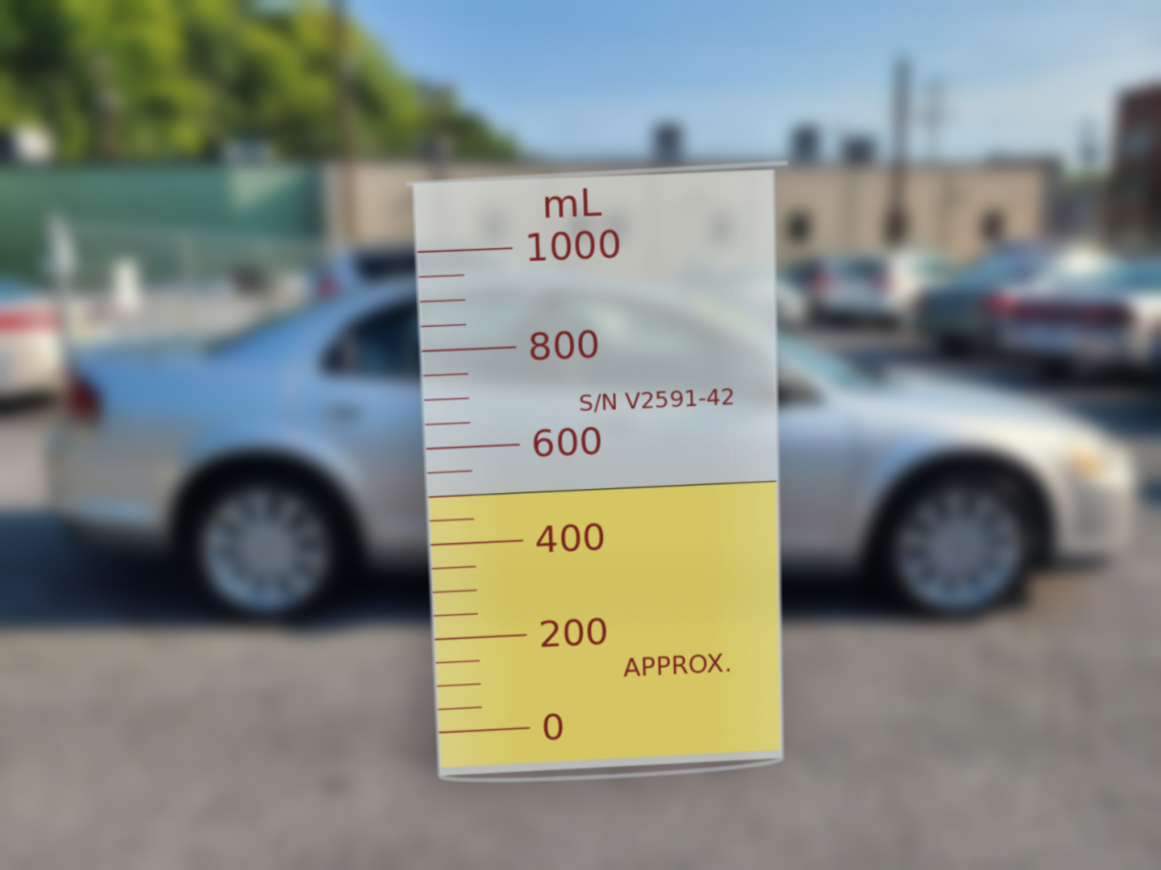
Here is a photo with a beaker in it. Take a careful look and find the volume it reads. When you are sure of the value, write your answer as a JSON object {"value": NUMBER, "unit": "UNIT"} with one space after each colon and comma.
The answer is {"value": 500, "unit": "mL"}
